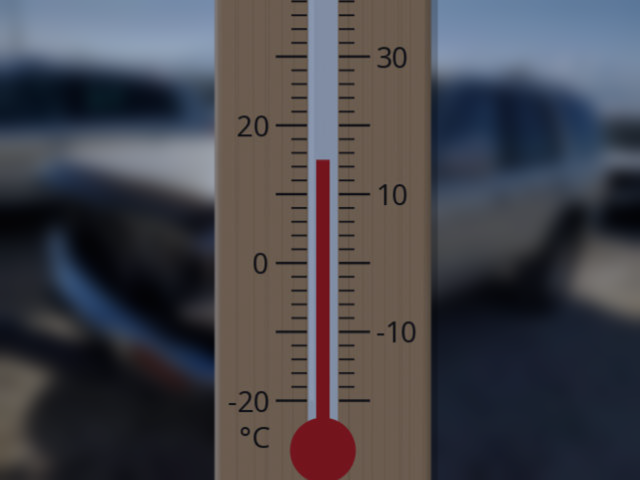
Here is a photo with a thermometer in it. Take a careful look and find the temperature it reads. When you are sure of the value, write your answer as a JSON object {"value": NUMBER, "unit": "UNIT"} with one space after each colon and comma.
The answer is {"value": 15, "unit": "°C"}
